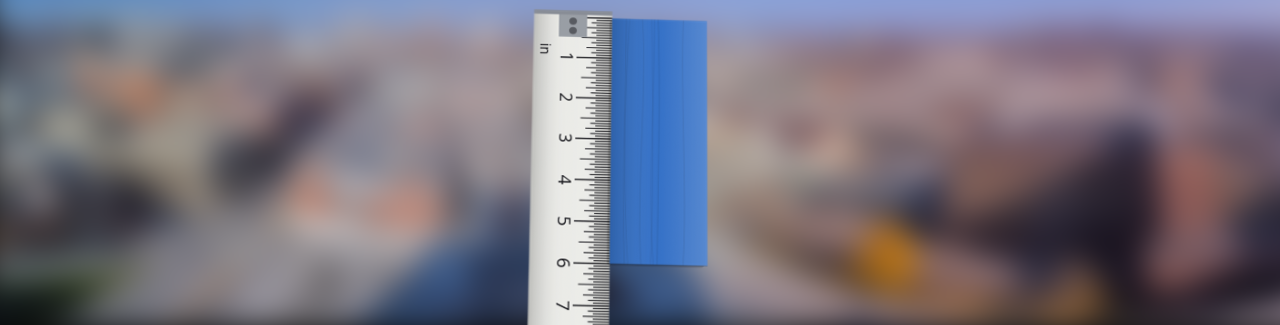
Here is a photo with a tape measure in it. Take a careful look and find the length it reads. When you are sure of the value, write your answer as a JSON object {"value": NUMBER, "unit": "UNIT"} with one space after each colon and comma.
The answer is {"value": 6, "unit": "in"}
